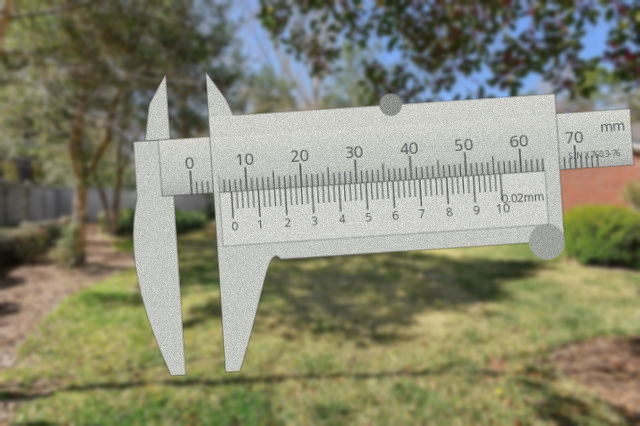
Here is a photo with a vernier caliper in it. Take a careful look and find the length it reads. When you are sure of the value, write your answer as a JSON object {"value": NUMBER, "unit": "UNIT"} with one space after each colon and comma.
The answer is {"value": 7.2, "unit": "mm"}
